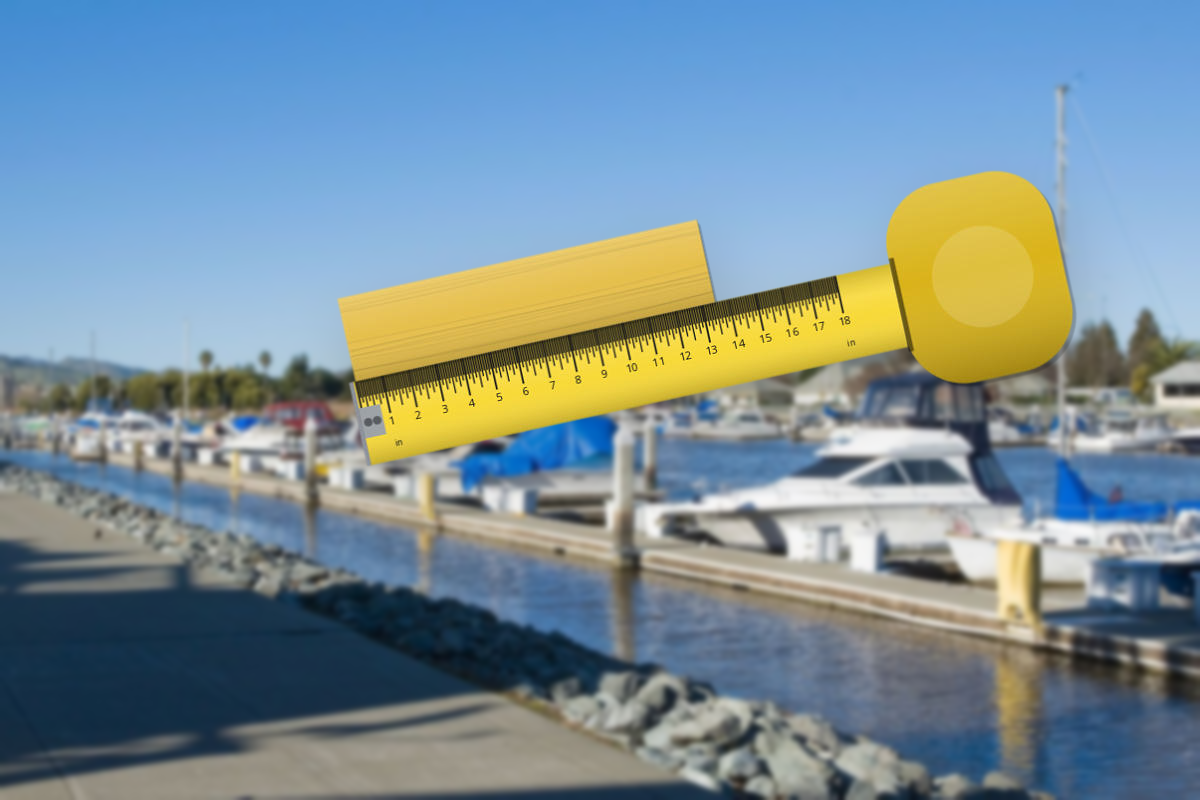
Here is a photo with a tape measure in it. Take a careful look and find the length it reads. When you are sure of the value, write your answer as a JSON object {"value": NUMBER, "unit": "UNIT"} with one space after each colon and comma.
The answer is {"value": 13.5, "unit": "in"}
